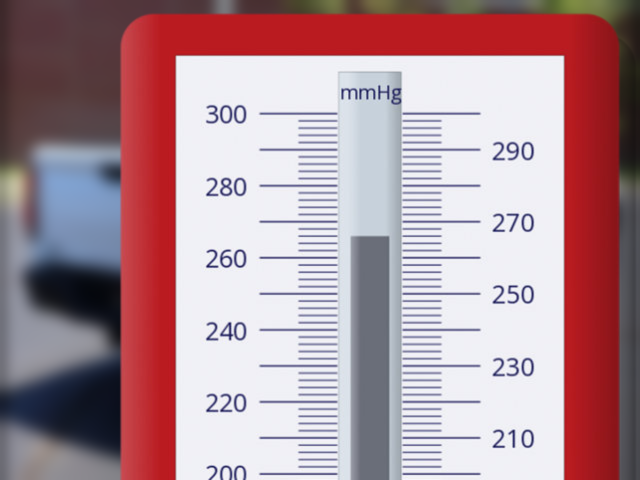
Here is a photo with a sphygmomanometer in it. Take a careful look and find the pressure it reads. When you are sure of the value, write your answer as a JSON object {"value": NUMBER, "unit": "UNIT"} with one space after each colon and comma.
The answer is {"value": 266, "unit": "mmHg"}
